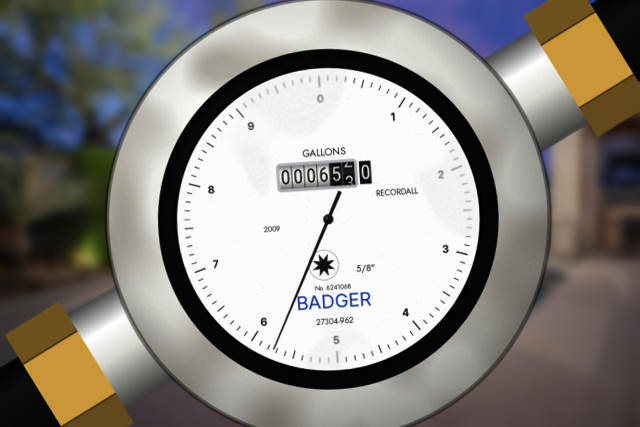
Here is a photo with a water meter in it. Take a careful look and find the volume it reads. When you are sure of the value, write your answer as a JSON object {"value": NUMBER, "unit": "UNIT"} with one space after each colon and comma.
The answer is {"value": 6525.7, "unit": "gal"}
